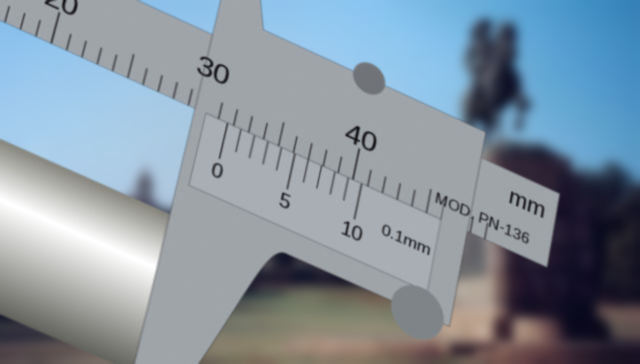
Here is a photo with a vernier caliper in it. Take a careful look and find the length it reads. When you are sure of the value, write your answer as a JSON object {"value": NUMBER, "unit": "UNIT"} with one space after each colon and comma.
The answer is {"value": 31.6, "unit": "mm"}
